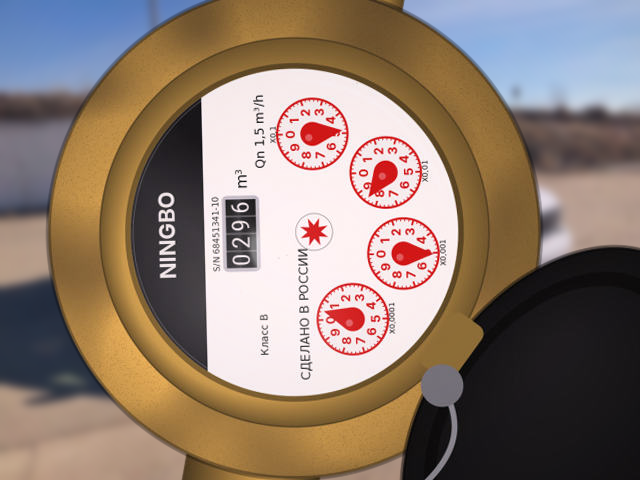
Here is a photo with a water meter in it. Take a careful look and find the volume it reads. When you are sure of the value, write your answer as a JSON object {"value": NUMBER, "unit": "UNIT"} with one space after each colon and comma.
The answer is {"value": 296.4850, "unit": "m³"}
